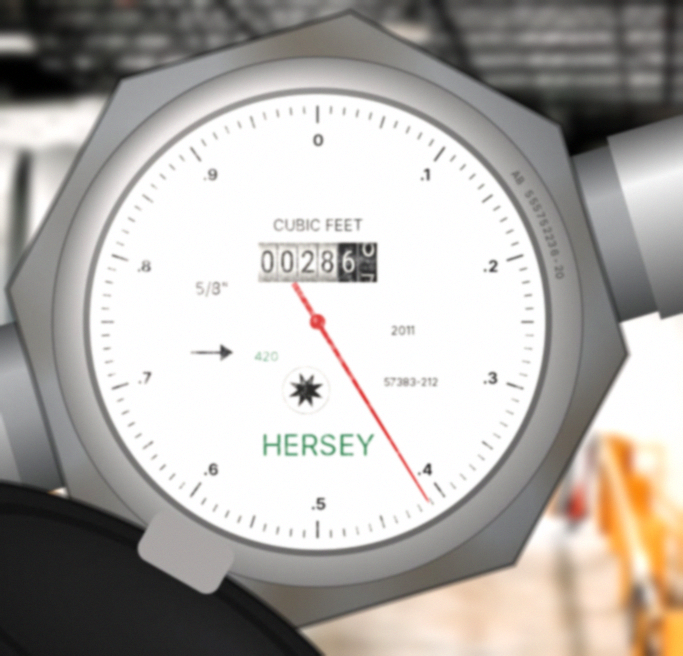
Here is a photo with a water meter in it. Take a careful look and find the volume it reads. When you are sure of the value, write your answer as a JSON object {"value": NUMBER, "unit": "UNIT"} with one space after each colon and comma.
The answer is {"value": 2866.41, "unit": "ft³"}
